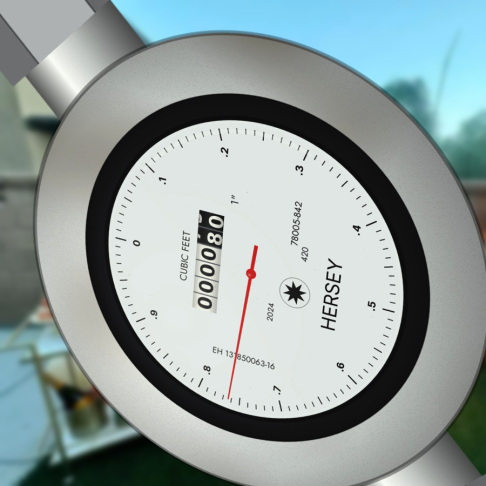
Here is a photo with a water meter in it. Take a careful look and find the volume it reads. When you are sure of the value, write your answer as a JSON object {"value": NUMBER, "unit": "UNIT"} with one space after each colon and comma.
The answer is {"value": 79.76, "unit": "ft³"}
